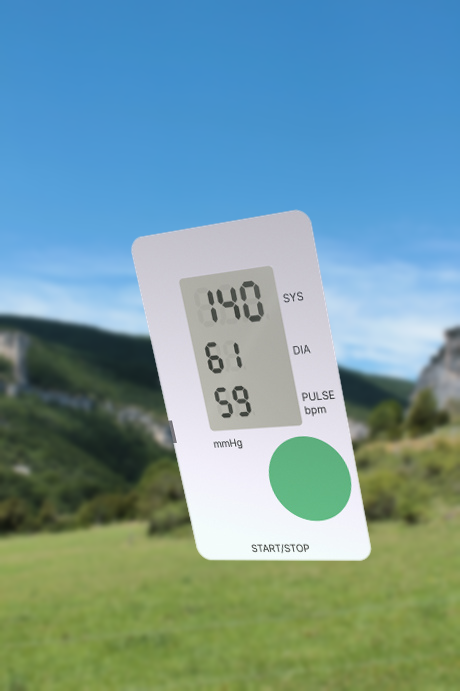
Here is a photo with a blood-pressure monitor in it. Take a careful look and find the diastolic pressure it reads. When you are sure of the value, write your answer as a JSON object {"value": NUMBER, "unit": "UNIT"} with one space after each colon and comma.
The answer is {"value": 61, "unit": "mmHg"}
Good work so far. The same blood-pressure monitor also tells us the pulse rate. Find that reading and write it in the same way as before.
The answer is {"value": 59, "unit": "bpm"}
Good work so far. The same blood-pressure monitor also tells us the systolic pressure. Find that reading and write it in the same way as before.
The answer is {"value": 140, "unit": "mmHg"}
